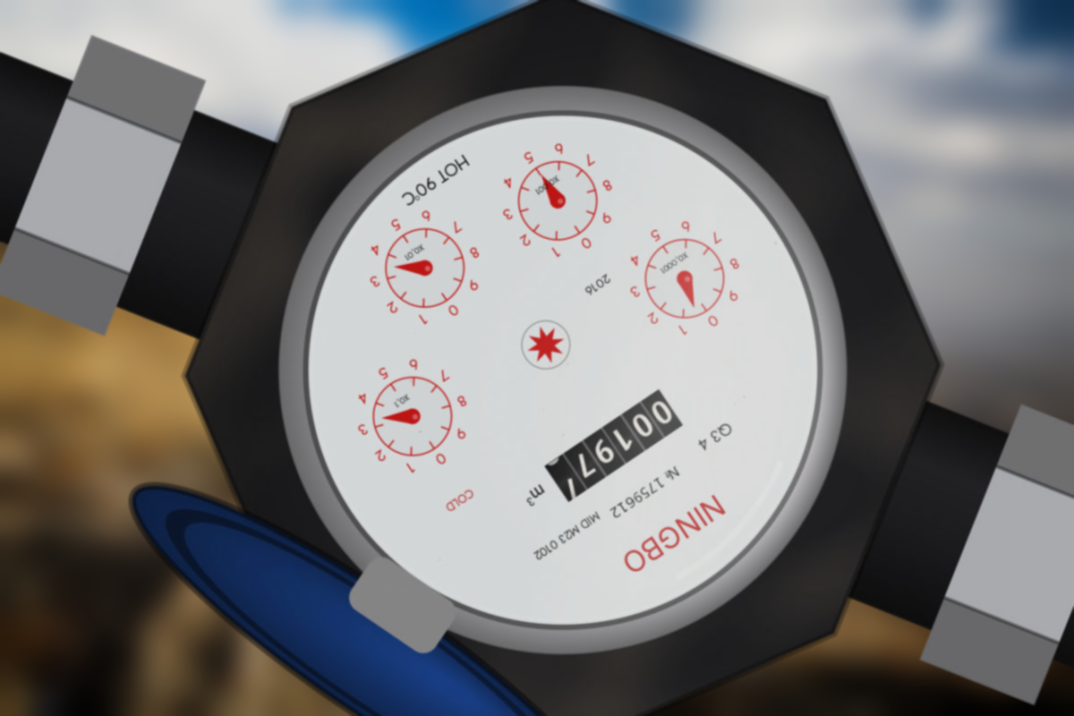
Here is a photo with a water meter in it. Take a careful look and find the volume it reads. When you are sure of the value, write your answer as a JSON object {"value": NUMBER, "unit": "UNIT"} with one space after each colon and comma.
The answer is {"value": 1977.3350, "unit": "m³"}
